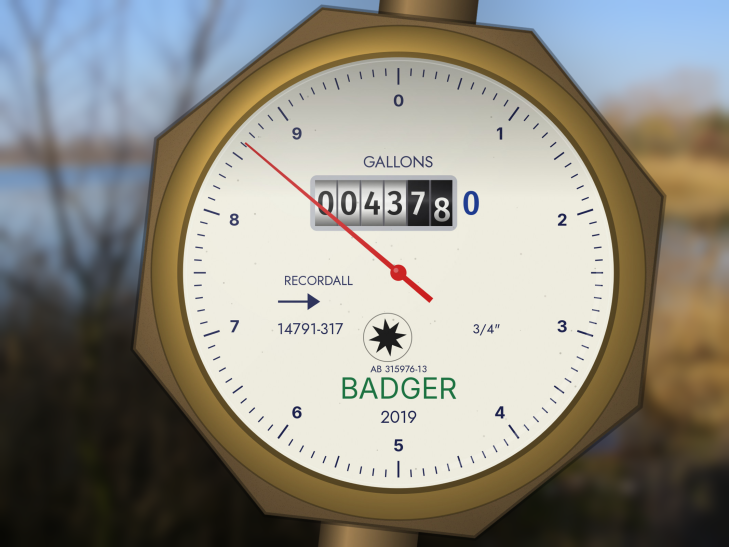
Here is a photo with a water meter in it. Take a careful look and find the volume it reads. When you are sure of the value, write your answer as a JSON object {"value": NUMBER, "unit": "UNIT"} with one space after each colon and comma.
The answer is {"value": 43778.6, "unit": "gal"}
